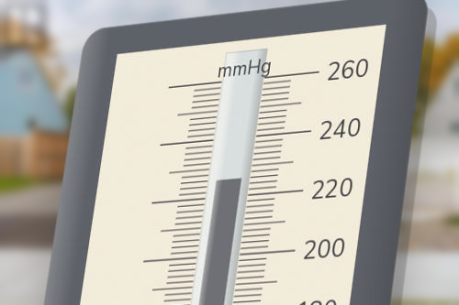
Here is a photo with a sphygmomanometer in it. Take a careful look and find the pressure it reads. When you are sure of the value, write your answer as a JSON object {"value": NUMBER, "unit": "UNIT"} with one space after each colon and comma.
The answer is {"value": 226, "unit": "mmHg"}
